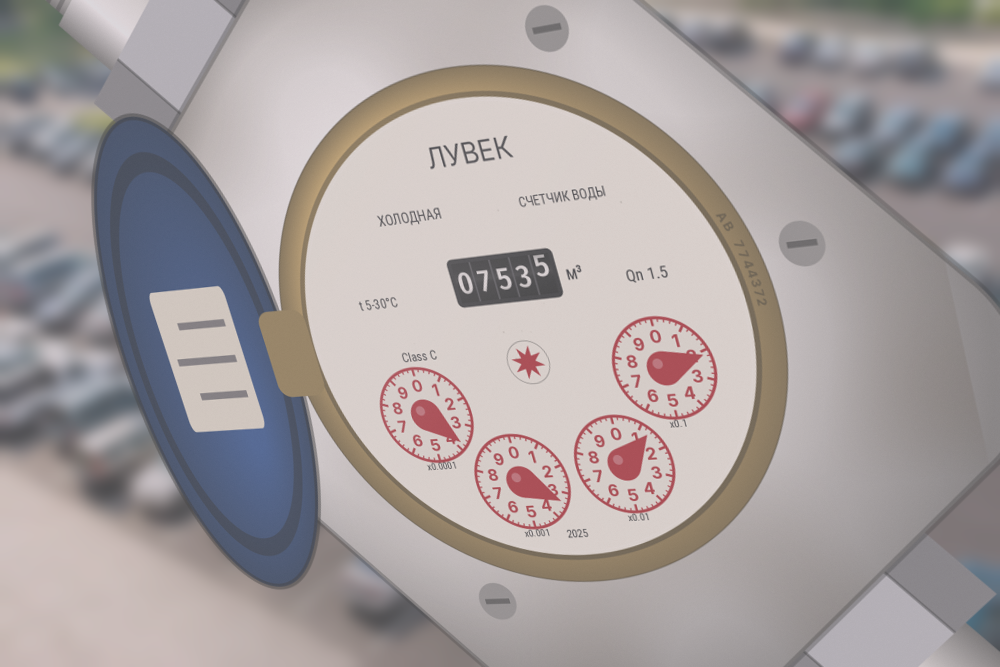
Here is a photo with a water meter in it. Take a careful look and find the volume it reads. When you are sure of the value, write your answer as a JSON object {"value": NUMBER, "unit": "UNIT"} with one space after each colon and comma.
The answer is {"value": 7535.2133, "unit": "m³"}
